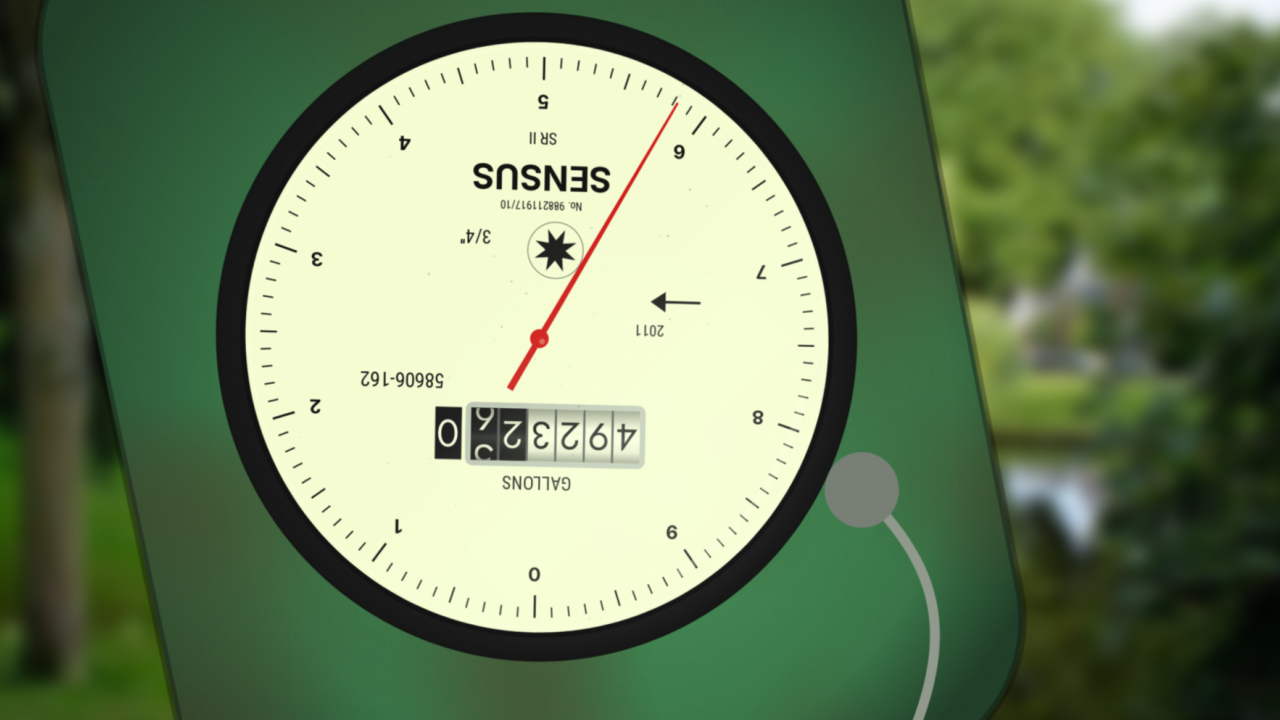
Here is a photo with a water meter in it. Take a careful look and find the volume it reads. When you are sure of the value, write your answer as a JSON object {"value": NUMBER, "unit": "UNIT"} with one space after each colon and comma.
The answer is {"value": 4923255.8, "unit": "gal"}
